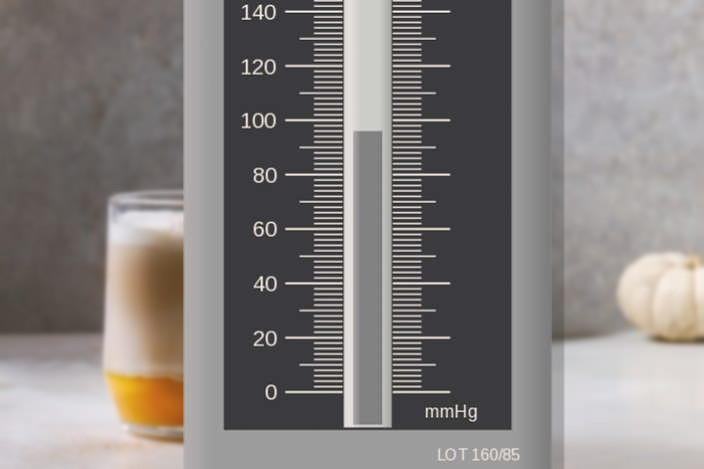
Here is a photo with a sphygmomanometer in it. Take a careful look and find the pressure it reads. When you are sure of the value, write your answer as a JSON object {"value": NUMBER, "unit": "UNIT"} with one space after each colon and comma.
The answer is {"value": 96, "unit": "mmHg"}
